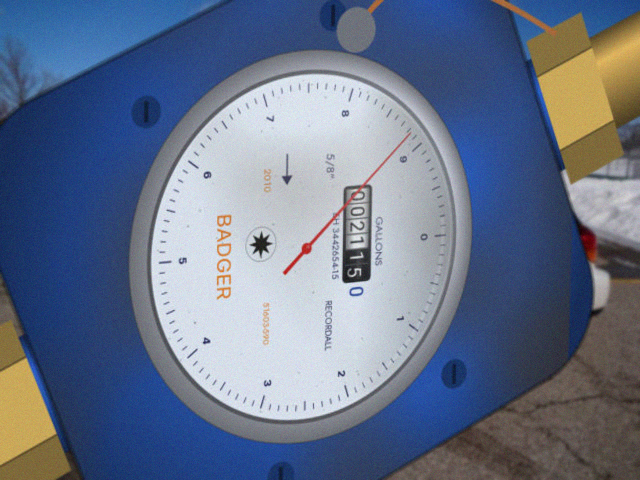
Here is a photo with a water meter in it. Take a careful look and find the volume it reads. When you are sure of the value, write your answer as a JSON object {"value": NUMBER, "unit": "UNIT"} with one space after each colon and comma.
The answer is {"value": 21148.8, "unit": "gal"}
